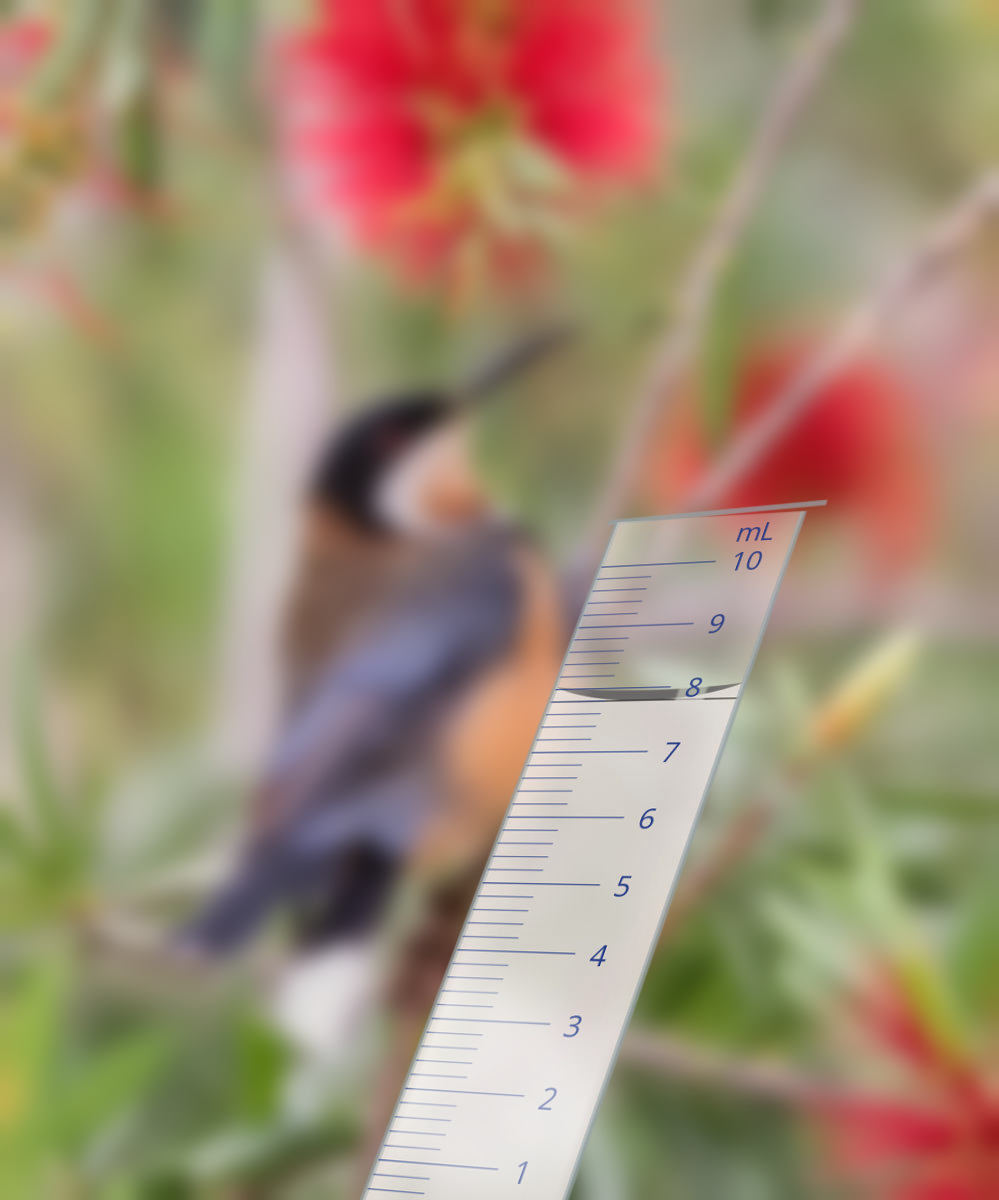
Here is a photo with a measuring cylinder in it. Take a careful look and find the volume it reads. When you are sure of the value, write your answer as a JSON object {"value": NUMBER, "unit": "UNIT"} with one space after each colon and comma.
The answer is {"value": 7.8, "unit": "mL"}
